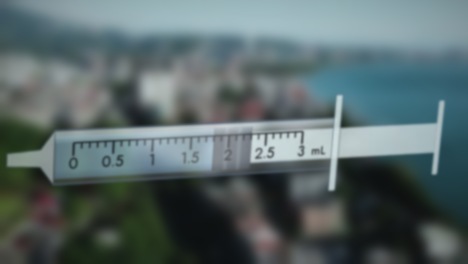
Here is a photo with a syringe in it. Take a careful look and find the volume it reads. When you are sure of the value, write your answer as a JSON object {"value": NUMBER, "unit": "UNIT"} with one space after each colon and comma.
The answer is {"value": 1.8, "unit": "mL"}
